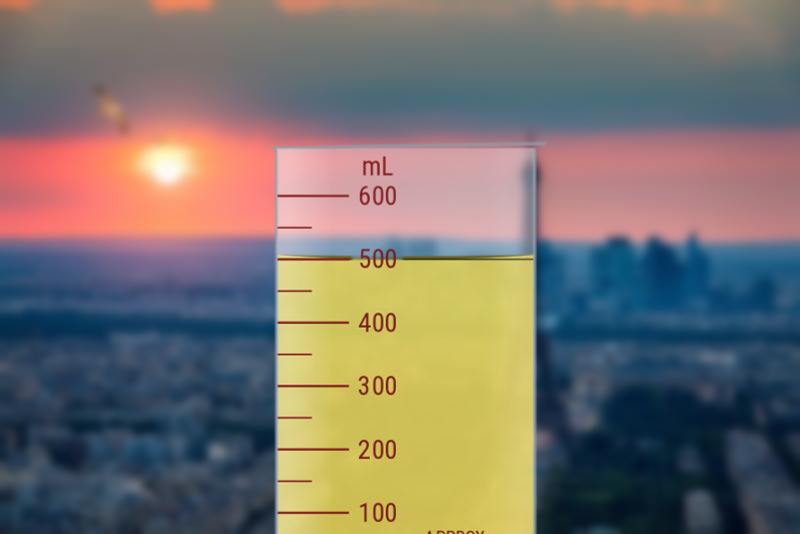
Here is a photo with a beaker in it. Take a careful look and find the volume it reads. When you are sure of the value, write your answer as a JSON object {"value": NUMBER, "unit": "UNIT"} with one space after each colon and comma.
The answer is {"value": 500, "unit": "mL"}
